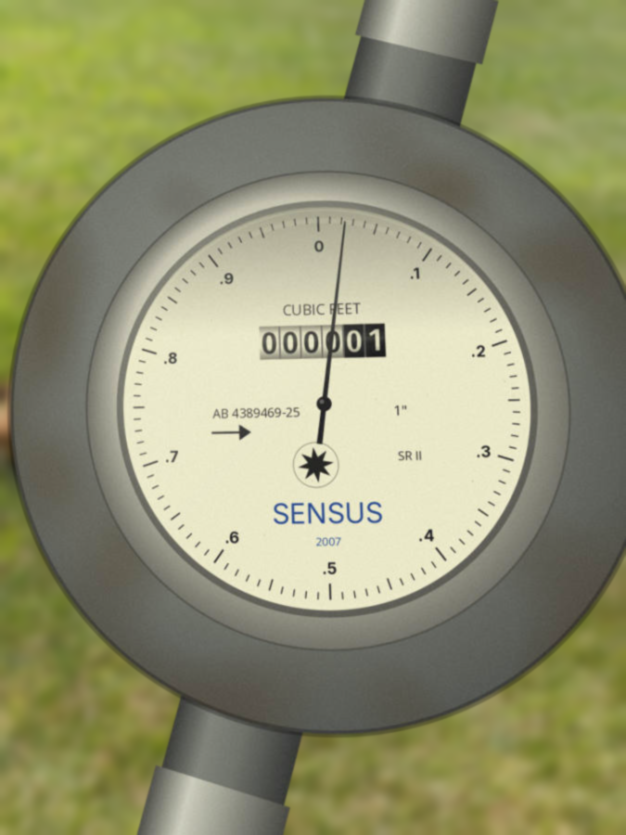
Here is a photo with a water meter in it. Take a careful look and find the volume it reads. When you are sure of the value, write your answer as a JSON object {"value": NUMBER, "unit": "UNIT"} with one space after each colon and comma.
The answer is {"value": 1.02, "unit": "ft³"}
